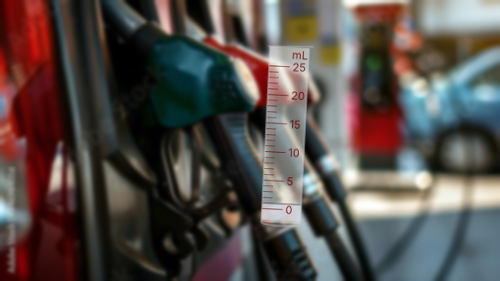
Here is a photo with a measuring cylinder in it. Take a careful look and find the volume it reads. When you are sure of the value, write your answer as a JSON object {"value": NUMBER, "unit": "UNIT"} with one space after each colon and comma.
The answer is {"value": 1, "unit": "mL"}
